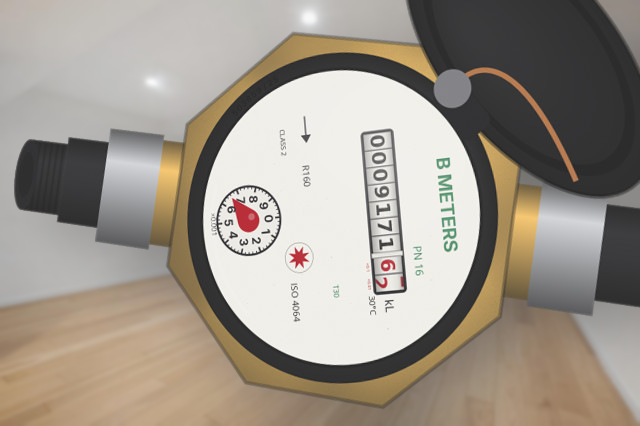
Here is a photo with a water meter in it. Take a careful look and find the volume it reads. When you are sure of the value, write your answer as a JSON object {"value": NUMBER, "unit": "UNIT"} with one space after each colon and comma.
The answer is {"value": 9171.616, "unit": "kL"}
